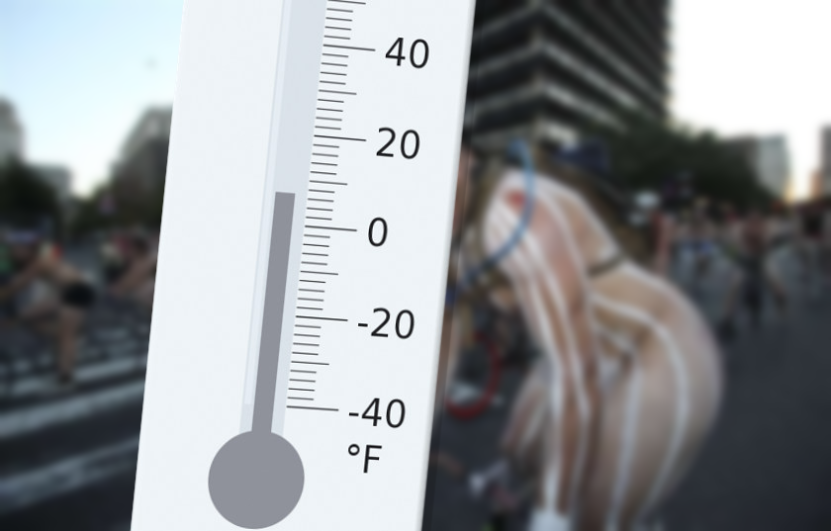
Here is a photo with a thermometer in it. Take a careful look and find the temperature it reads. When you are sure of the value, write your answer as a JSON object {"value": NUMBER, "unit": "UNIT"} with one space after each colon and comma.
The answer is {"value": 7, "unit": "°F"}
